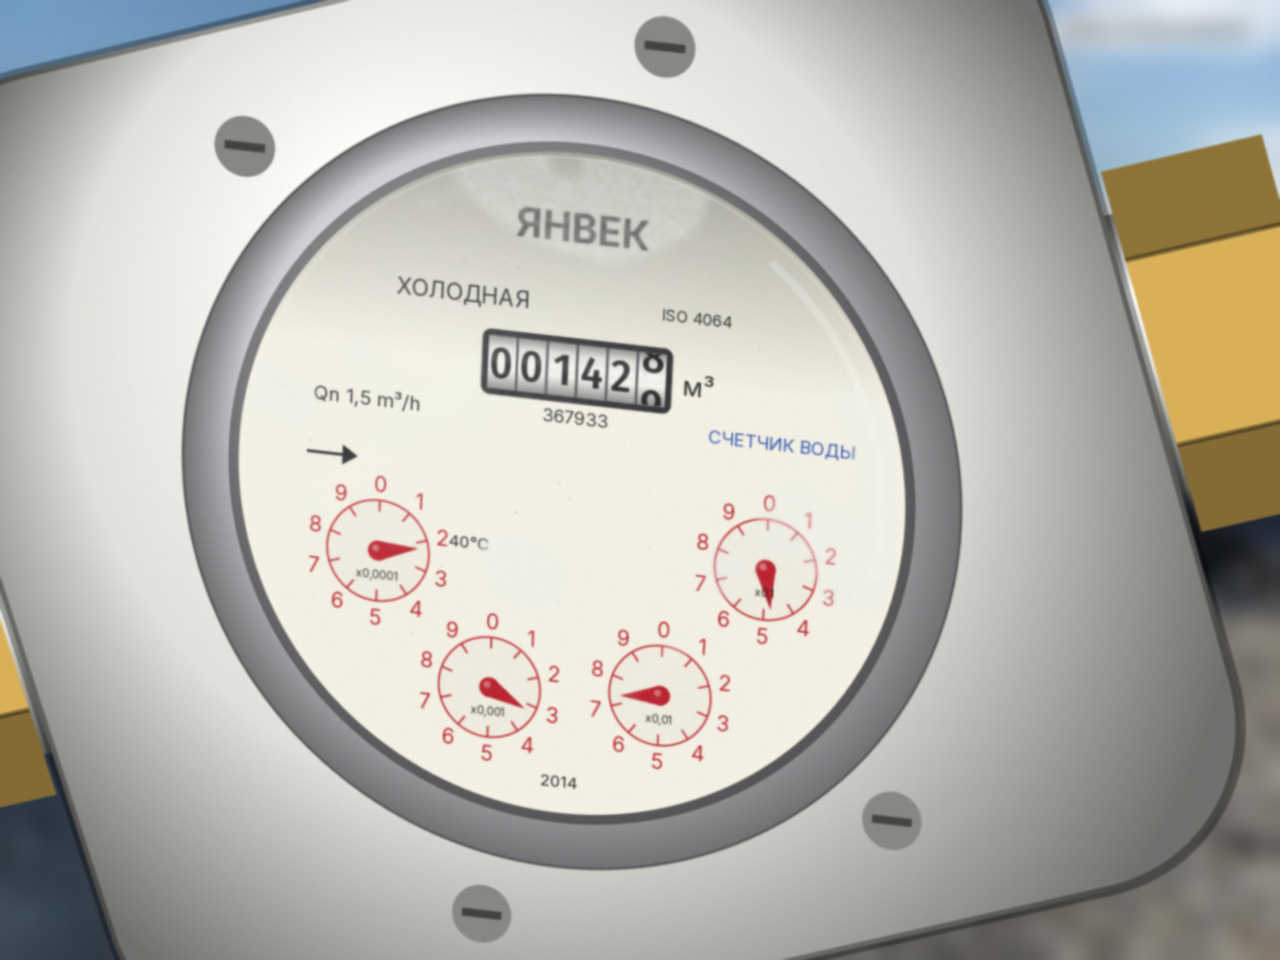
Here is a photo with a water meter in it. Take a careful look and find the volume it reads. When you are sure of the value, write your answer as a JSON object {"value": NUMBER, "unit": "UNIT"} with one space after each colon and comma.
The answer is {"value": 1428.4732, "unit": "m³"}
